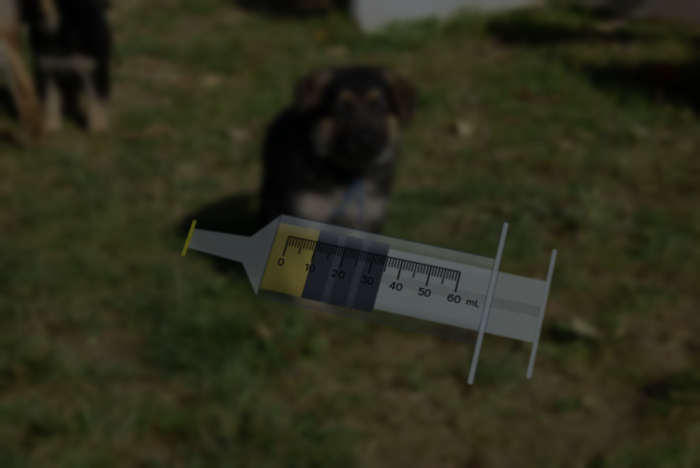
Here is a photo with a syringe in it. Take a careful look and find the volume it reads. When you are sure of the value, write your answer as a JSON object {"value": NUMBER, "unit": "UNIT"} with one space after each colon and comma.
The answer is {"value": 10, "unit": "mL"}
